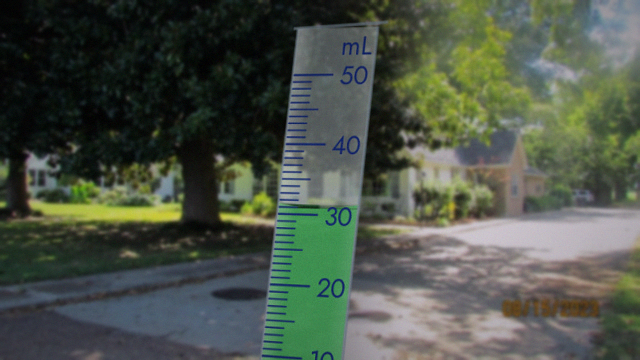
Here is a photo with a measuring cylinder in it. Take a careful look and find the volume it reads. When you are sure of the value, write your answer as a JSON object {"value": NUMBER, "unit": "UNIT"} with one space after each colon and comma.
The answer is {"value": 31, "unit": "mL"}
